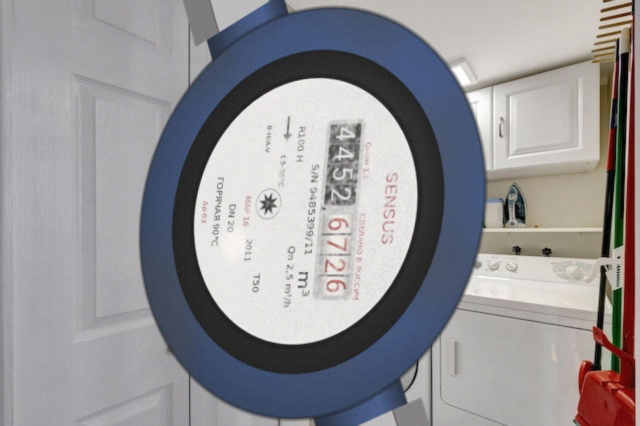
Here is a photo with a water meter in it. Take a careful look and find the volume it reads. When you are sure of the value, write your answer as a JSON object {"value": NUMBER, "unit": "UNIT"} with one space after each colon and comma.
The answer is {"value": 4452.6726, "unit": "m³"}
